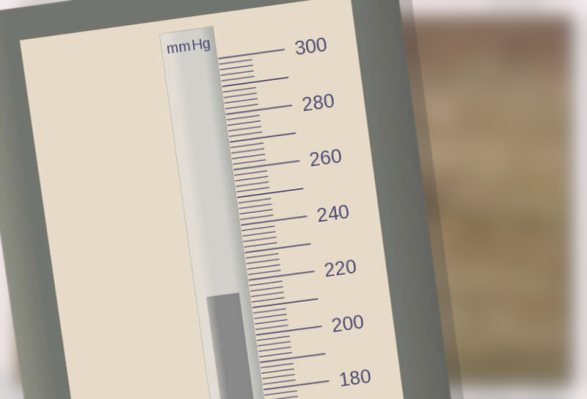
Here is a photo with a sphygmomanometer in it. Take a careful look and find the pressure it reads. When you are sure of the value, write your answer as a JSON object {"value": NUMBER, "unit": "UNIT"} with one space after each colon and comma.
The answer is {"value": 216, "unit": "mmHg"}
